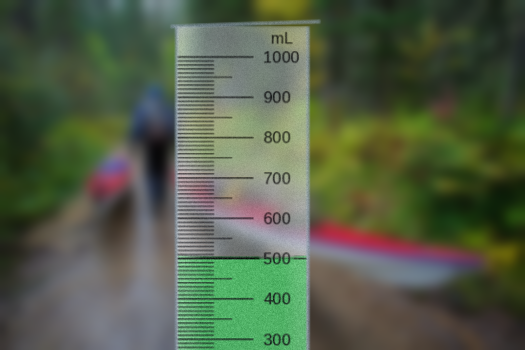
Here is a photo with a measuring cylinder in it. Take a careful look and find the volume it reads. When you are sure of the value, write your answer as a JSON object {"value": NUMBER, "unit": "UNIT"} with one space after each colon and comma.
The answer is {"value": 500, "unit": "mL"}
